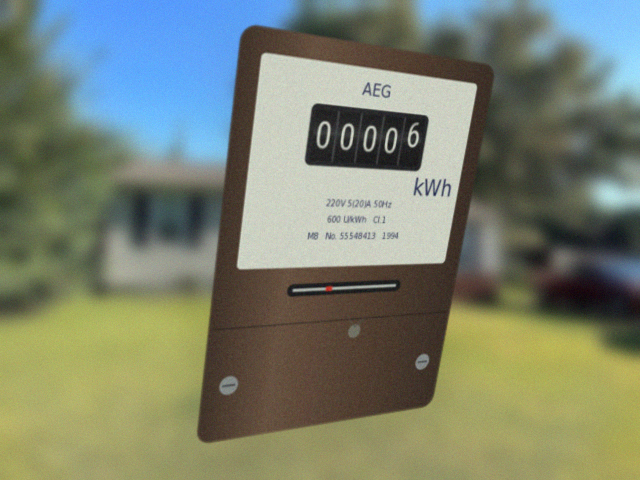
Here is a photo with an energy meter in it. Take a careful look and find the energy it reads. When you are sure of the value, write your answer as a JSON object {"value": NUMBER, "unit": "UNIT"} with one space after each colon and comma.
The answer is {"value": 6, "unit": "kWh"}
